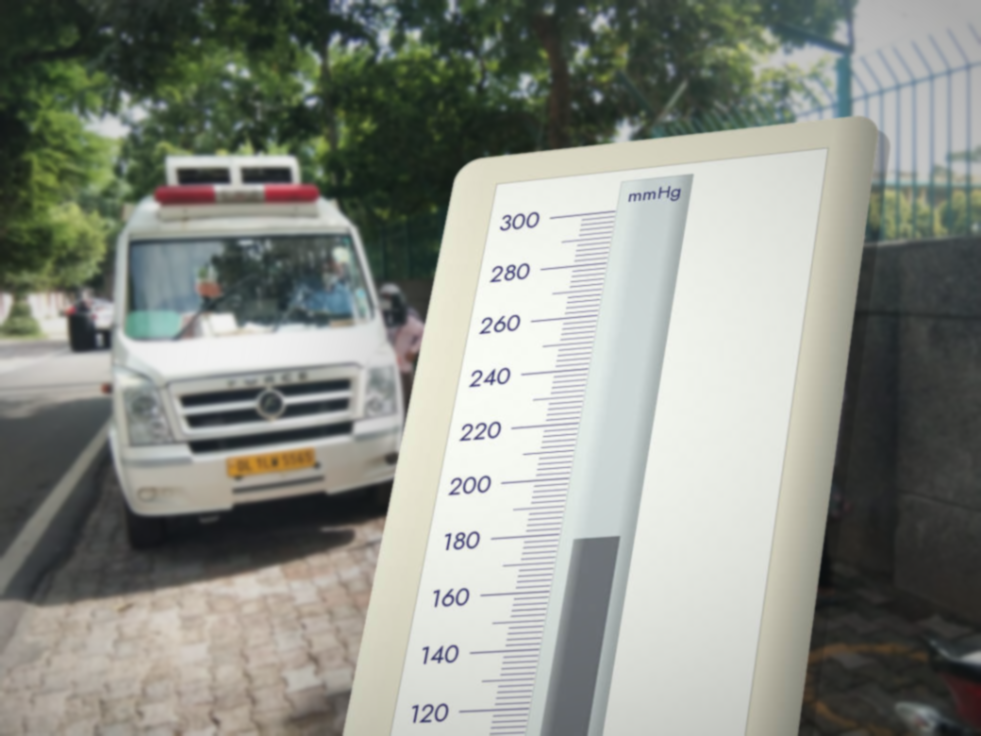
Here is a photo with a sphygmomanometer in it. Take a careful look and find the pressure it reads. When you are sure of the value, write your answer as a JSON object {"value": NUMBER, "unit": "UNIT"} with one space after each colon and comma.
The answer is {"value": 178, "unit": "mmHg"}
